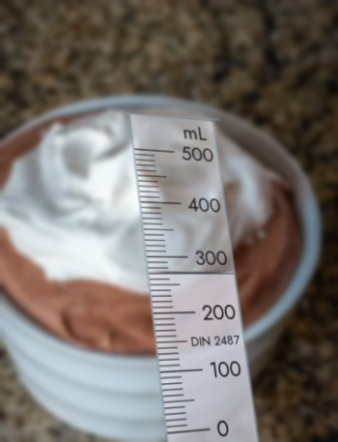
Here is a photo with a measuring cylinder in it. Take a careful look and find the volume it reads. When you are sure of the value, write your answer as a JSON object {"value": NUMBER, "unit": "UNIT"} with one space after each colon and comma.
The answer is {"value": 270, "unit": "mL"}
